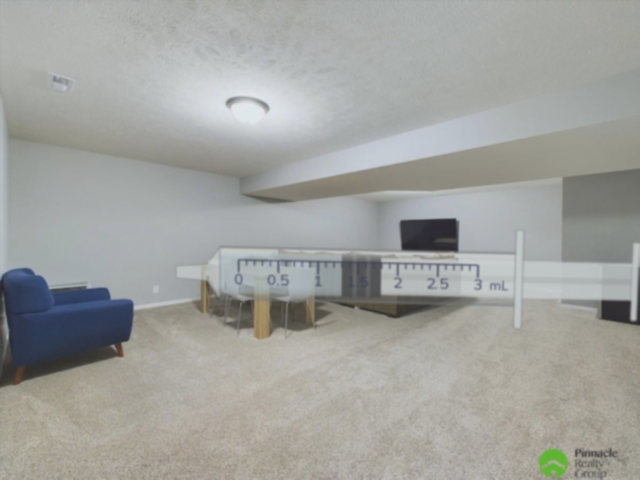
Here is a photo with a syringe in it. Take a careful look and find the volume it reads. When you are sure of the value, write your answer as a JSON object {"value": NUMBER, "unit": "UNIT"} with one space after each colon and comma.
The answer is {"value": 1.3, "unit": "mL"}
